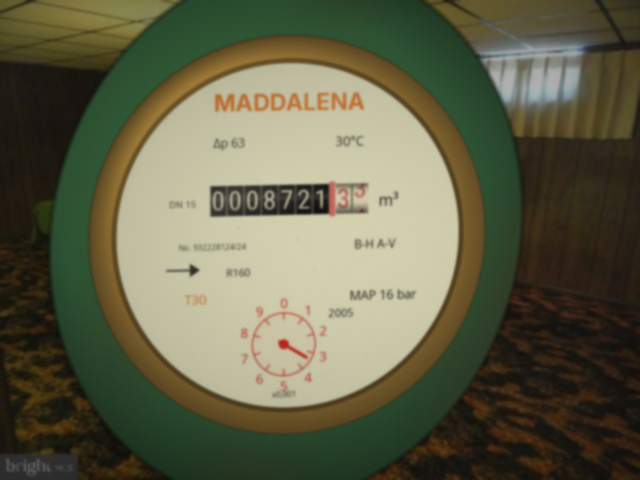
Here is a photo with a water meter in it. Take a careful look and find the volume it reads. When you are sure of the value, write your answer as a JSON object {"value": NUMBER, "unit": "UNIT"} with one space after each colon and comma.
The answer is {"value": 8721.333, "unit": "m³"}
